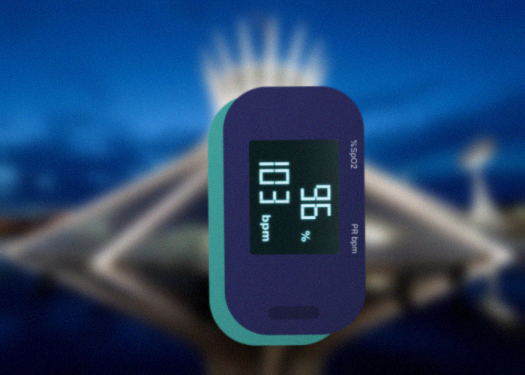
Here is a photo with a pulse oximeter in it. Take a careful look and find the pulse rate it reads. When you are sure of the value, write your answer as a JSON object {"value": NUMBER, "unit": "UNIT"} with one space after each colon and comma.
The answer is {"value": 103, "unit": "bpm"}
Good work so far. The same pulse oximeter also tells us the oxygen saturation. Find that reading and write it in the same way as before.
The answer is {"value": 96, "unit": "%"}
